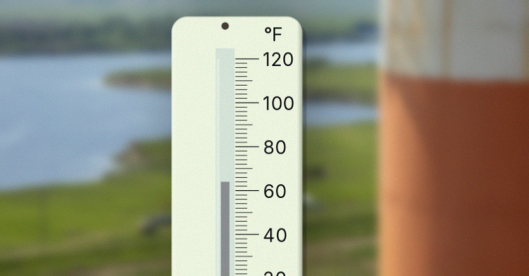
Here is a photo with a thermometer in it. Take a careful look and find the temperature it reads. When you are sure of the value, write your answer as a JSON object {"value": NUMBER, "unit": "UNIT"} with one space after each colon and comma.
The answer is {"value": 64, "unit": "°F"}
